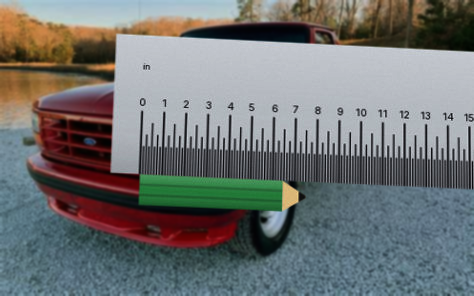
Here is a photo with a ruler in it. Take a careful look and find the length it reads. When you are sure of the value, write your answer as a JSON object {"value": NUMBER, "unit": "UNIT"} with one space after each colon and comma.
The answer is {"value": 7.5, "unit": "in"}
